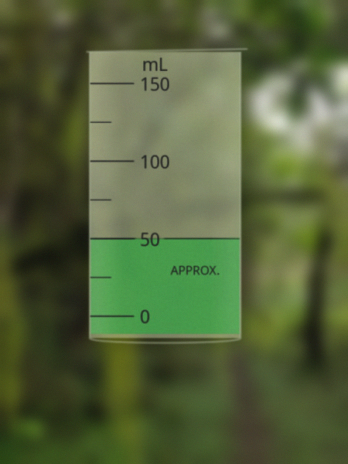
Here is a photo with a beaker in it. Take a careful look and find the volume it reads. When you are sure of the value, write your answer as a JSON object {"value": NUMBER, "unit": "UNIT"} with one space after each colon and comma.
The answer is {"value": 50, "unit": "mL"}
